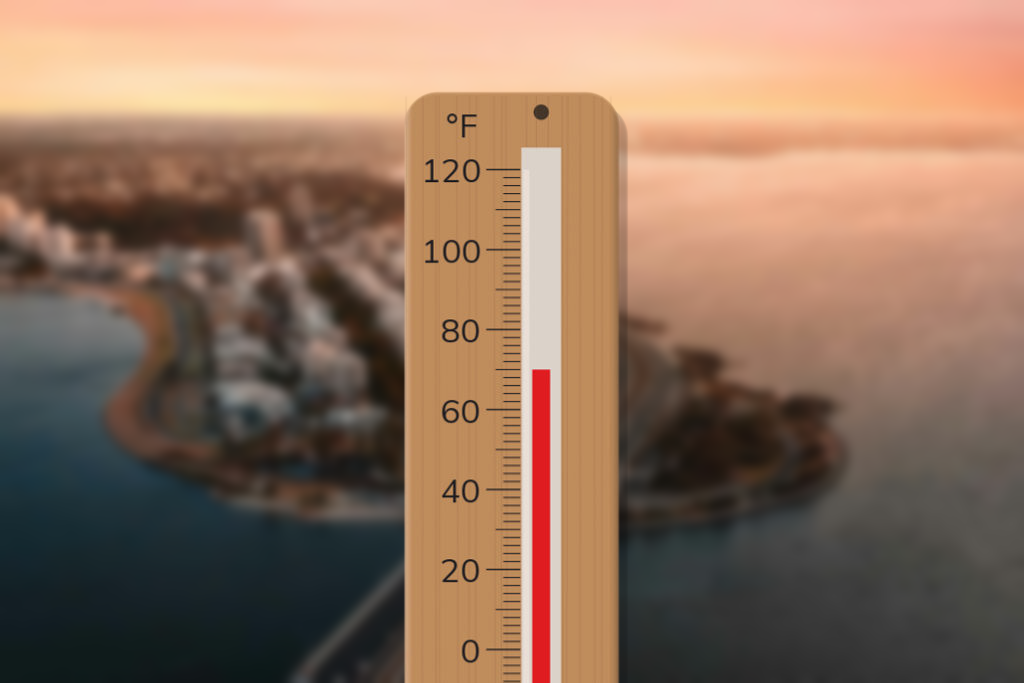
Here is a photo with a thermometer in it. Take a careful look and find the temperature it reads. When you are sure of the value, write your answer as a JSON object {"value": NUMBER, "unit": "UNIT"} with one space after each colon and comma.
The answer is {"value": 70, "unit": "°F"}
